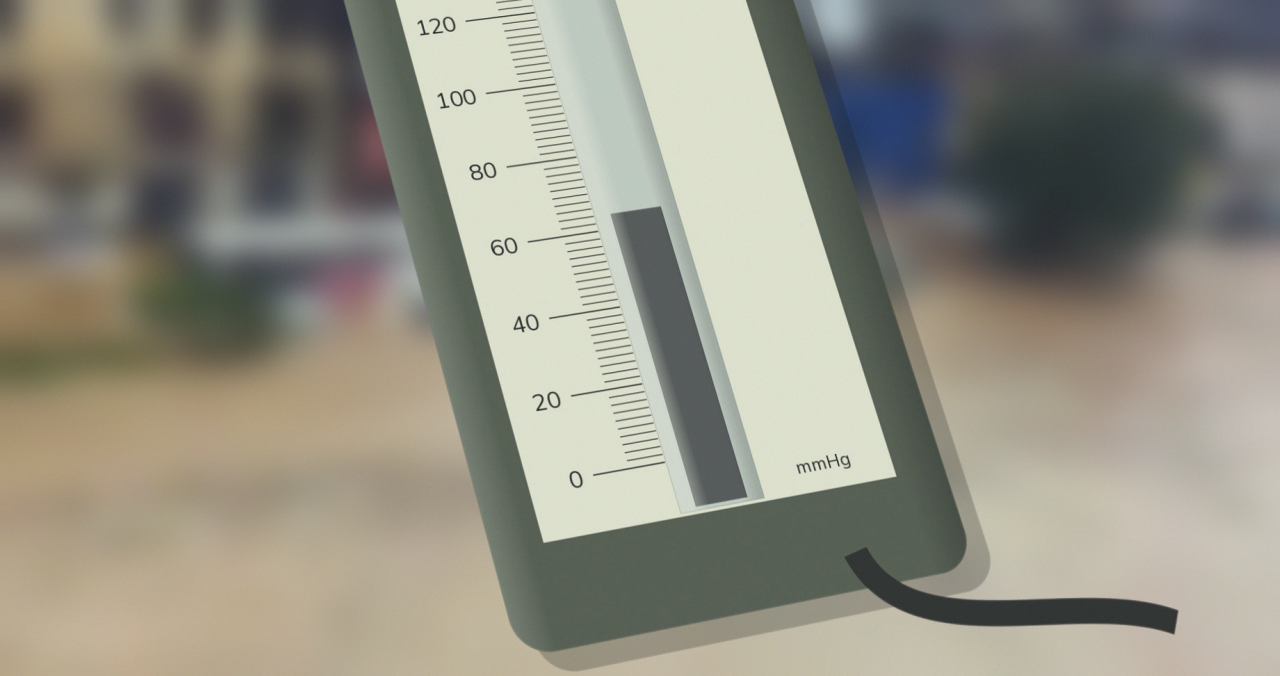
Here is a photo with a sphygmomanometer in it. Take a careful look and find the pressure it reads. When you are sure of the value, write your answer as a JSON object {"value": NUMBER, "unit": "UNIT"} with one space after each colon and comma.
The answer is {"value": 64, "unit": "mmHg"}
